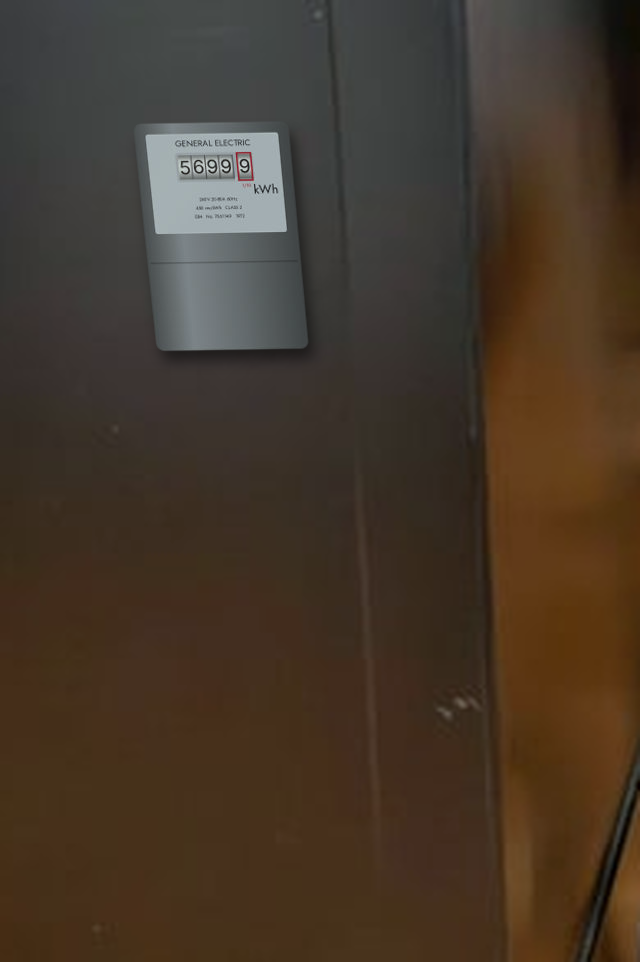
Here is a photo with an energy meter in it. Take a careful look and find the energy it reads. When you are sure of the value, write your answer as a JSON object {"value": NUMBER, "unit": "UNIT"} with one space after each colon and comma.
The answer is {"value": 5699.9, "unit": "kWh"}
